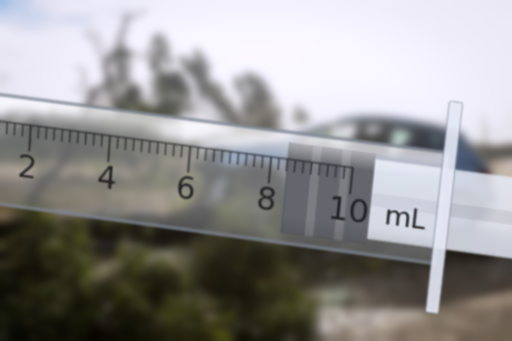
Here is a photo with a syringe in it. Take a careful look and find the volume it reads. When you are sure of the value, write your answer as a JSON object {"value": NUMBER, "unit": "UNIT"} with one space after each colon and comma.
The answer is {"value": 8.4, "unit": "mL"}
